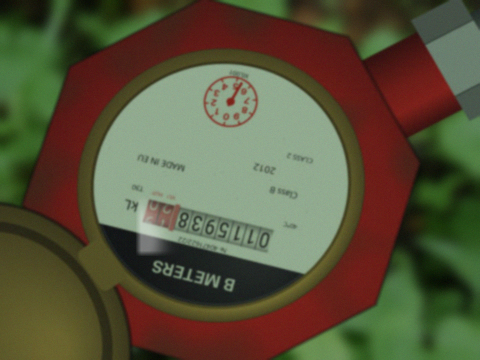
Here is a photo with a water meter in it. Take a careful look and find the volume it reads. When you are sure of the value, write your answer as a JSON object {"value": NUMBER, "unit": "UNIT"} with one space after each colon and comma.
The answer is {"value": 115938.195, "unit": "kL"}
